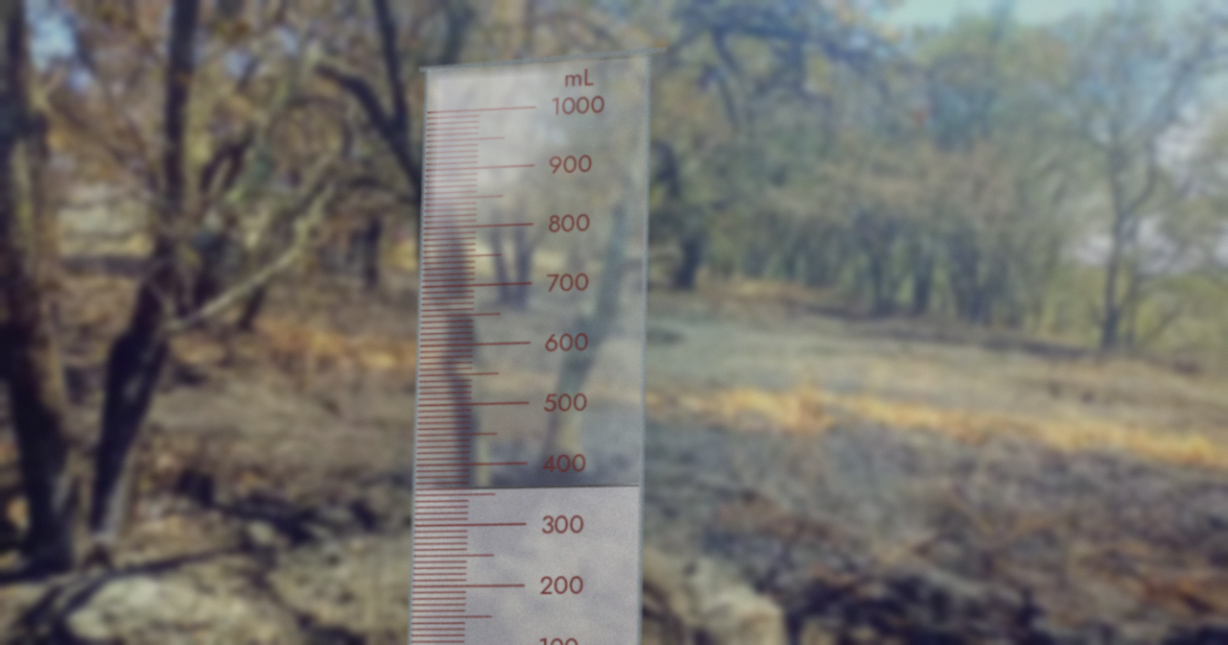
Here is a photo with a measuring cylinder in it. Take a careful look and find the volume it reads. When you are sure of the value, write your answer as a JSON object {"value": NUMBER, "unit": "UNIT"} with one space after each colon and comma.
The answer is {"value": 360, "unit": "mL"}
